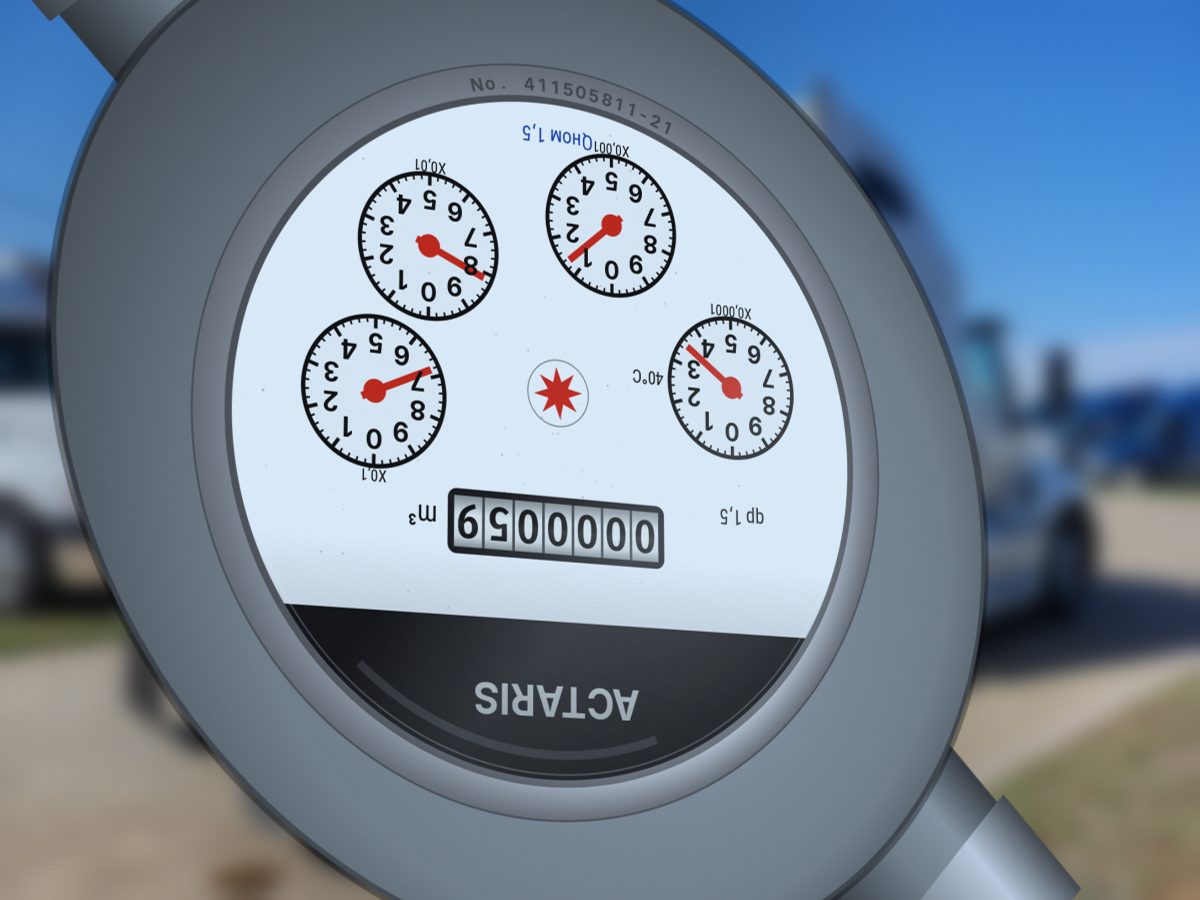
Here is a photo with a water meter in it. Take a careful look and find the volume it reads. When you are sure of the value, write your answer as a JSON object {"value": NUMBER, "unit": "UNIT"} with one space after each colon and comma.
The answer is {"value": 59.6813, "unit": "m³"}
